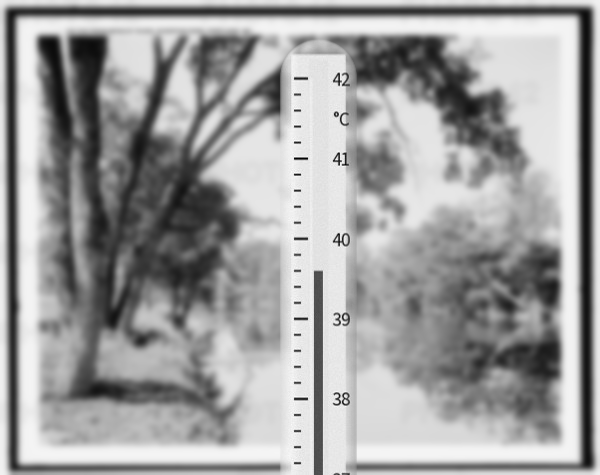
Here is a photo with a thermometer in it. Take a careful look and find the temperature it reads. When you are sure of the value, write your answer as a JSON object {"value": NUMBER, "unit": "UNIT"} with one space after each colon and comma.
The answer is {"value": 39.6, "unit": "°C"}
